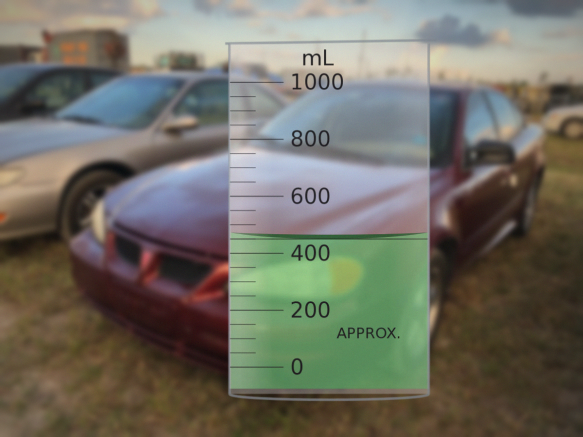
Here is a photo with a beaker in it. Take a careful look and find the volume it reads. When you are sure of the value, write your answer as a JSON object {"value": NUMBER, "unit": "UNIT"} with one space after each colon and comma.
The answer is {"value": 450, "unit": "mL"}
